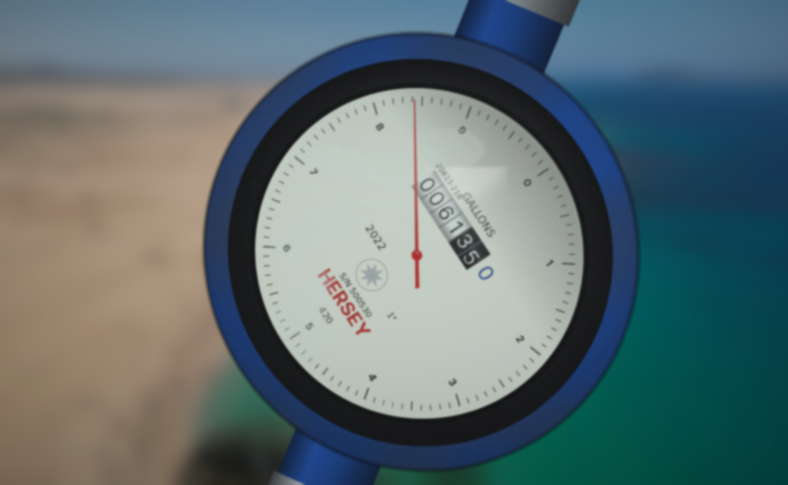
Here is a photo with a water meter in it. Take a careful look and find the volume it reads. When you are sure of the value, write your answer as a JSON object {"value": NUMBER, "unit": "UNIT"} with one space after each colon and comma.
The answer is {"value": 61348.4, "unit": "gal"}
